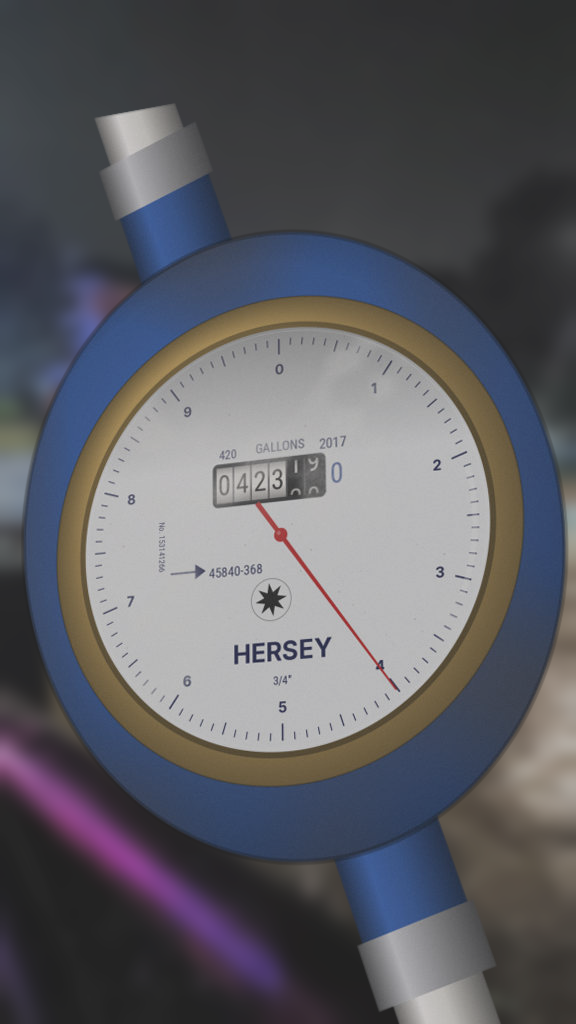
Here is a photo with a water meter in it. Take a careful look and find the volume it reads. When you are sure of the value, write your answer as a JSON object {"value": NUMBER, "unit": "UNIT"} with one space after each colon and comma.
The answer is {"value": 423194.0, "unit": "gal"}
